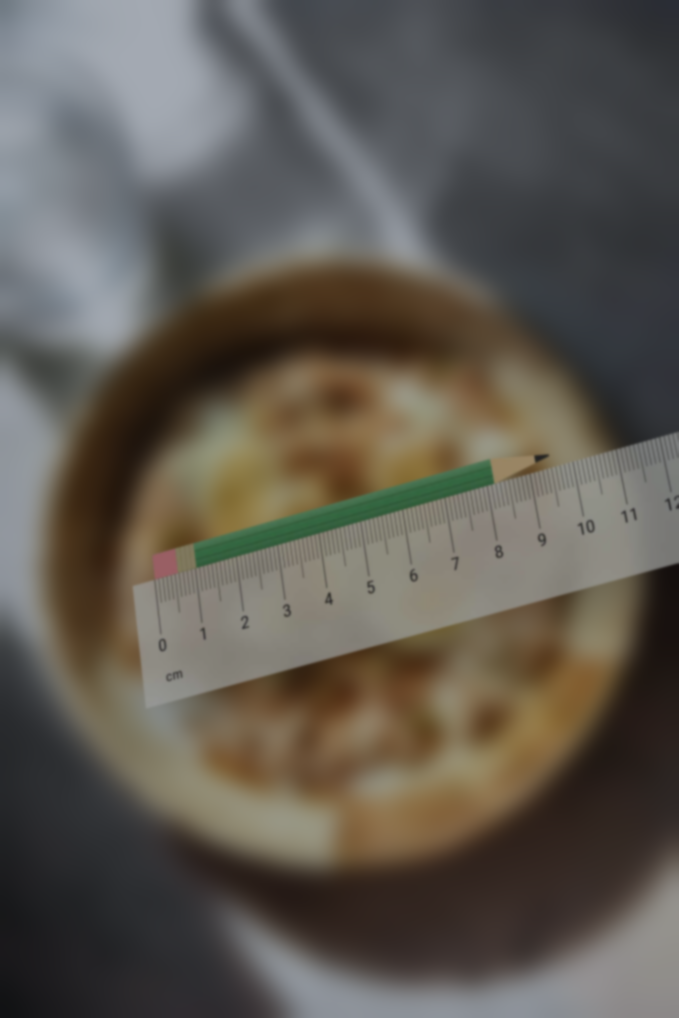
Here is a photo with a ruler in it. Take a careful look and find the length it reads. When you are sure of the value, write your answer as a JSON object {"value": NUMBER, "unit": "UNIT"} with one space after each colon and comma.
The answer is {"value": 9.5, "unit": "cm"}
